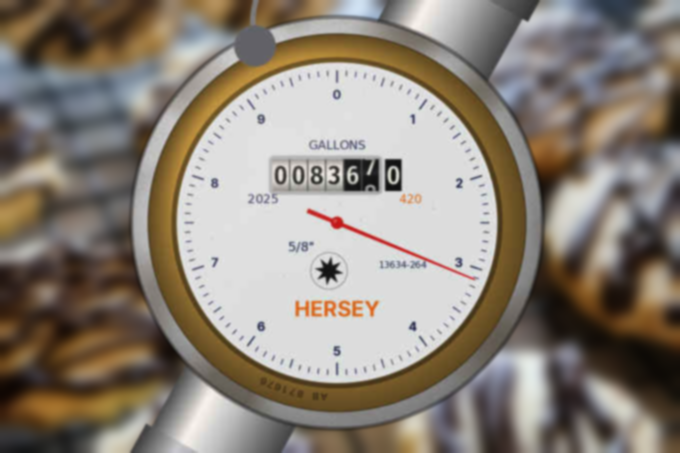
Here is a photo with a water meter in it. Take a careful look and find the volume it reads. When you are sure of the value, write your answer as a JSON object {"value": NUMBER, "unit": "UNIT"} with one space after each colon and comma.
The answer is {"value": 83673.1, "unit": "gal"}
